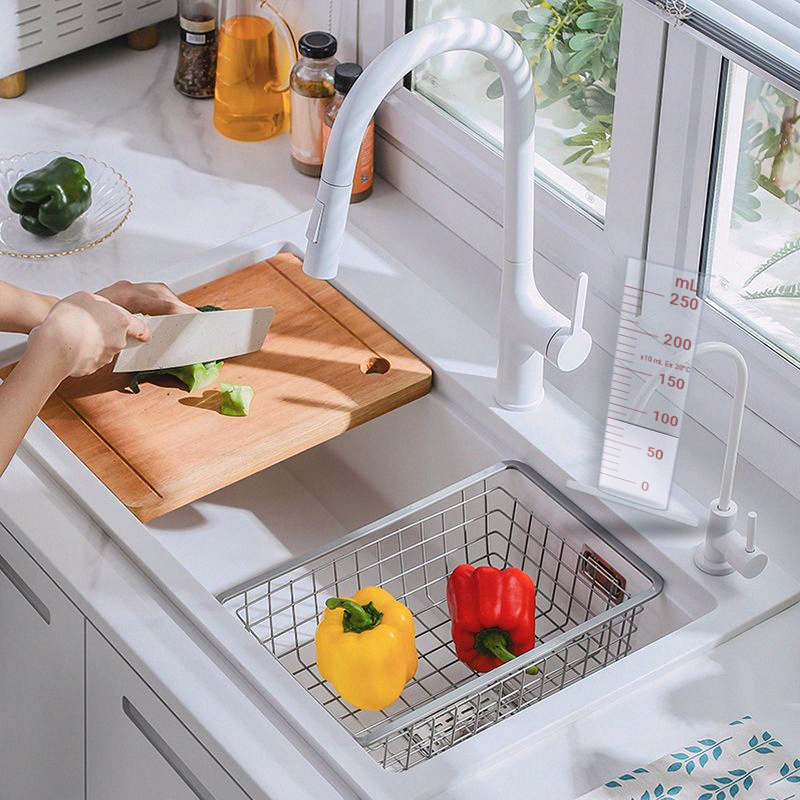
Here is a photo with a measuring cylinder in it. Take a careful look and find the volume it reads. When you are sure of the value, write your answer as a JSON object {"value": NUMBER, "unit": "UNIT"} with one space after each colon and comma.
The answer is {"value": 80, "unit": "mL"}
